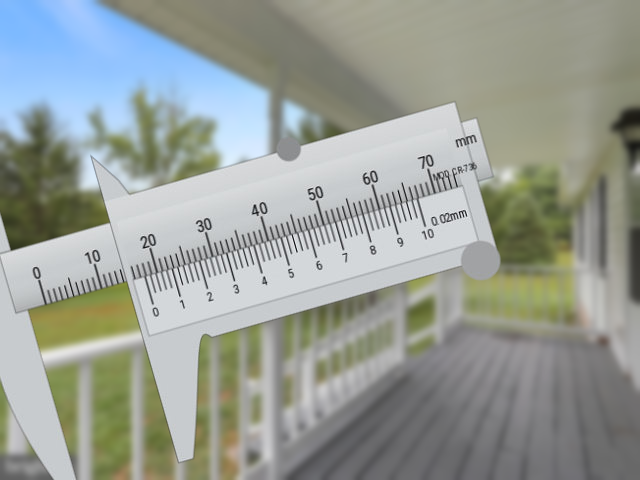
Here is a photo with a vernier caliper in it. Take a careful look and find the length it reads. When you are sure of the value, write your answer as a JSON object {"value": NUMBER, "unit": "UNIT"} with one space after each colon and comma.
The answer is {"value": 17.8, "unit": "mm"}
